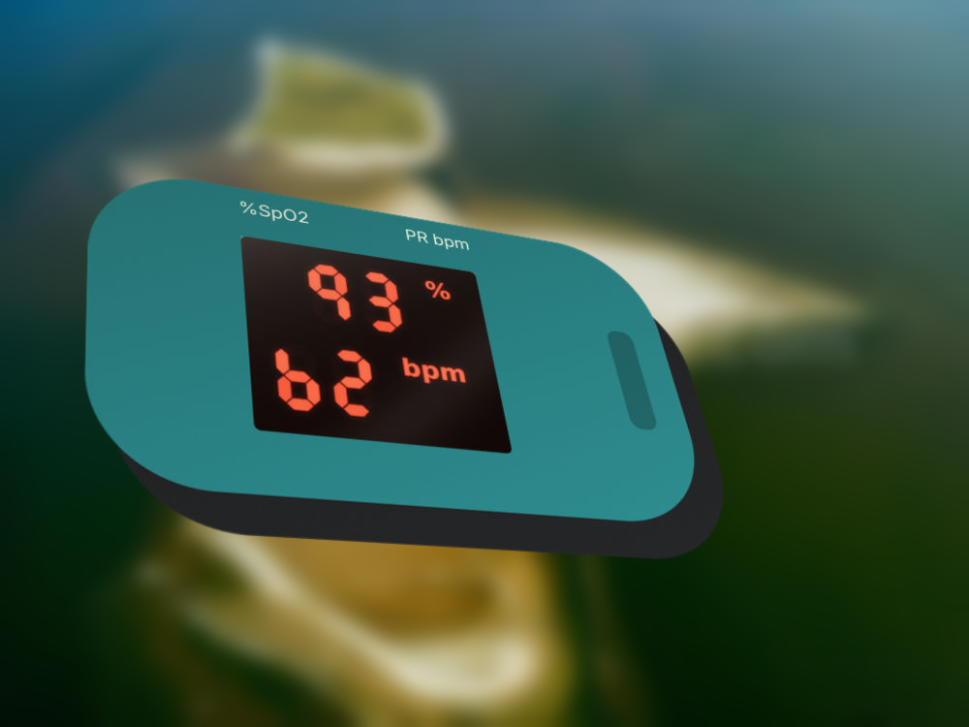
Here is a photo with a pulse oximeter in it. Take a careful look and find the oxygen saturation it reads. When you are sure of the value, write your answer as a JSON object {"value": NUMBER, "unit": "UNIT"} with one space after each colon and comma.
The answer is {"value": 93, "unit": "%"}
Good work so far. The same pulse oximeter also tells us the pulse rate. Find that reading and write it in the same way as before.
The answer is {"value": 62, "unit": "bpm"}
